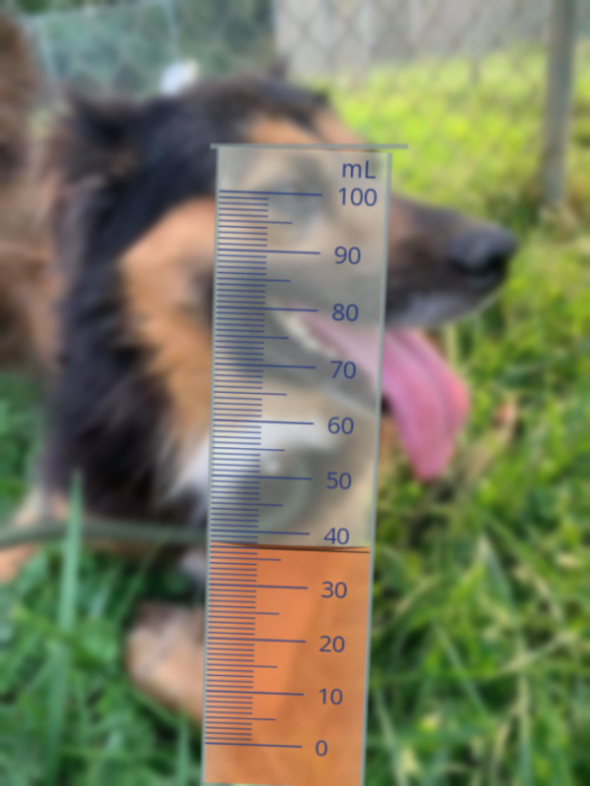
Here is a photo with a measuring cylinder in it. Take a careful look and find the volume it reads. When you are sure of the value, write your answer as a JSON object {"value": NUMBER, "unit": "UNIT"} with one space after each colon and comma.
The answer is {"value": 37, "unit": "mL"}
